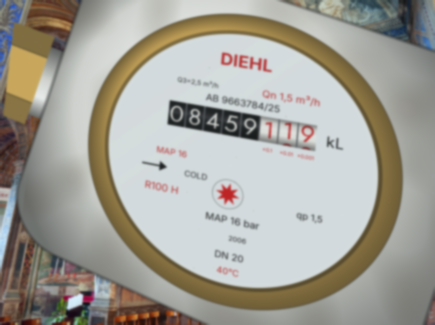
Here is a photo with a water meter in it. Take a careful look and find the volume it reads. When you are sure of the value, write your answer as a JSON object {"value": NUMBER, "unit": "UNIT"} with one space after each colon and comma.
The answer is {"value": 8459.119, "unit": "kL"}
